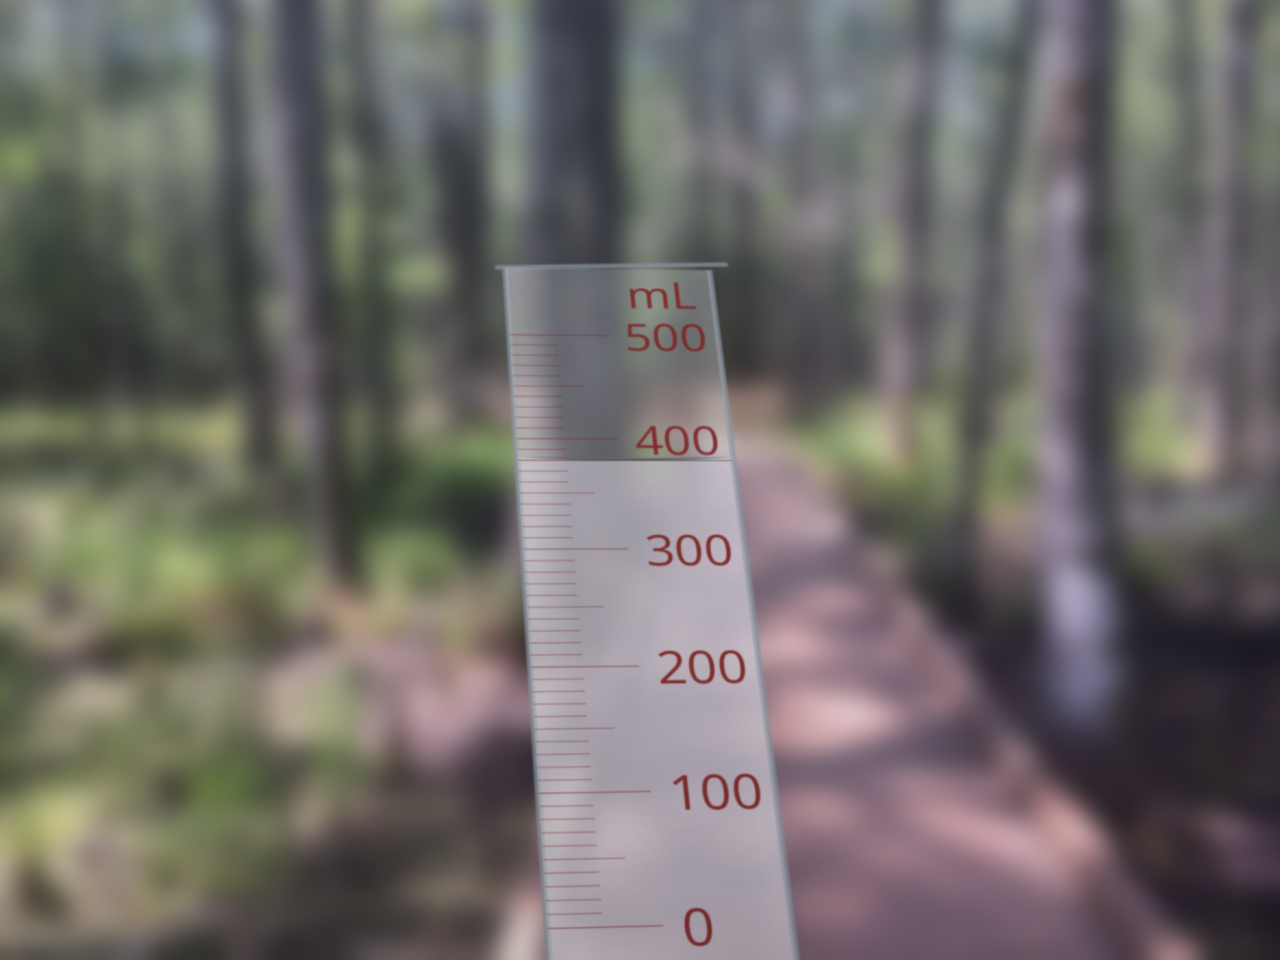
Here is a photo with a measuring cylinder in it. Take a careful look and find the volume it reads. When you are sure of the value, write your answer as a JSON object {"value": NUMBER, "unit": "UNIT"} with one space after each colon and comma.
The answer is {"value": 380, "unit": "mL"}
